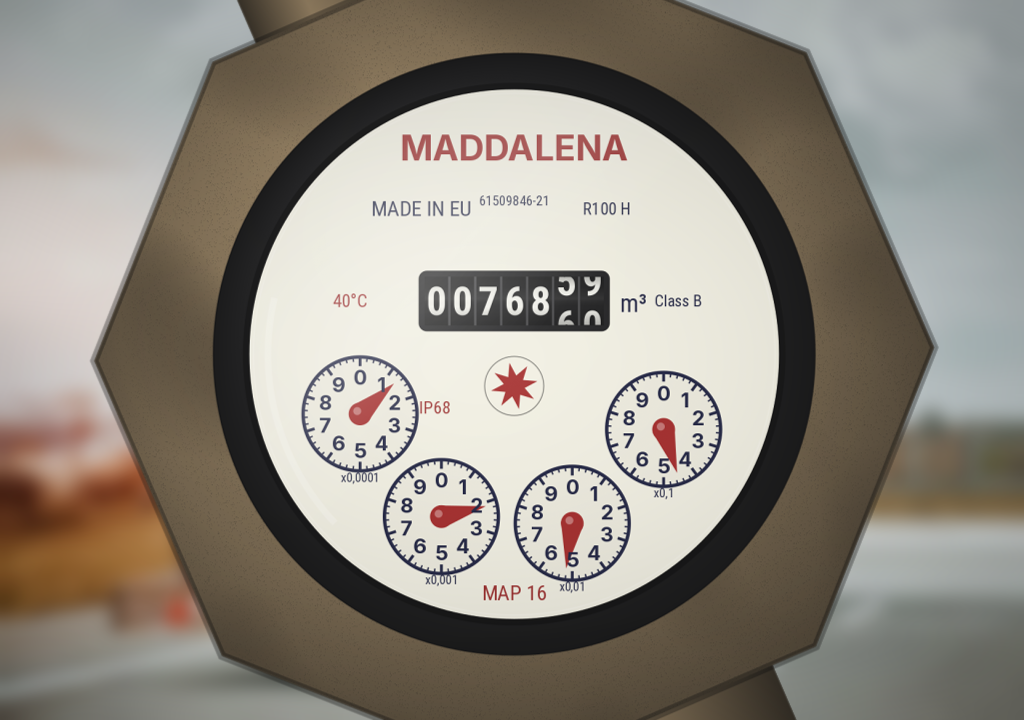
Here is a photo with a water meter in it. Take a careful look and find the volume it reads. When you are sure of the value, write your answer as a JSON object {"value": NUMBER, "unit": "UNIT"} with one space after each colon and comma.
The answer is {"value": 76859.4521, "unit": "m³"}
